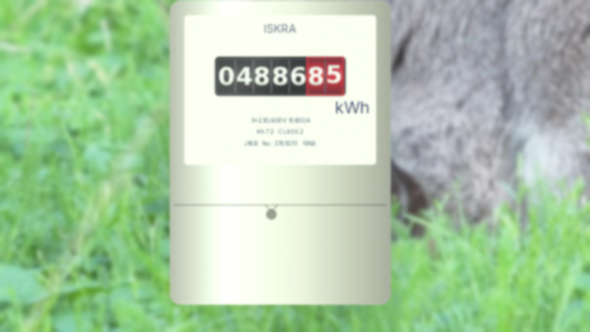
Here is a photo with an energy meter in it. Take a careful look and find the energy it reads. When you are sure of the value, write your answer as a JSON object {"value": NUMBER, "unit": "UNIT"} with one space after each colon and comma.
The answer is {"value": 4886.85, "unit": "kWh"}
